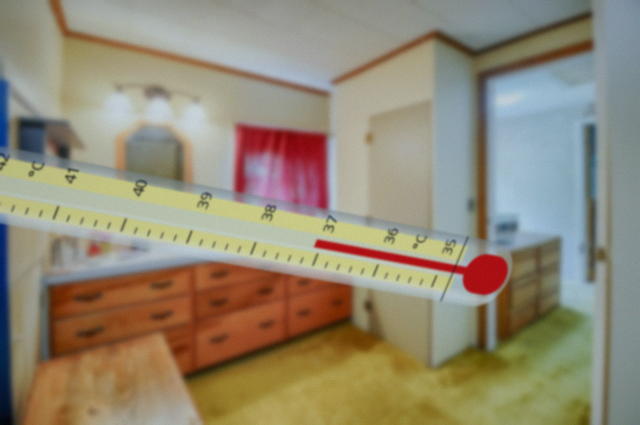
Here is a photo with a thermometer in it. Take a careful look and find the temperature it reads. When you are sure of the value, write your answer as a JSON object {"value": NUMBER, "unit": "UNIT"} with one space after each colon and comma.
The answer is {"value": 37.1, "unit": "°C"}
